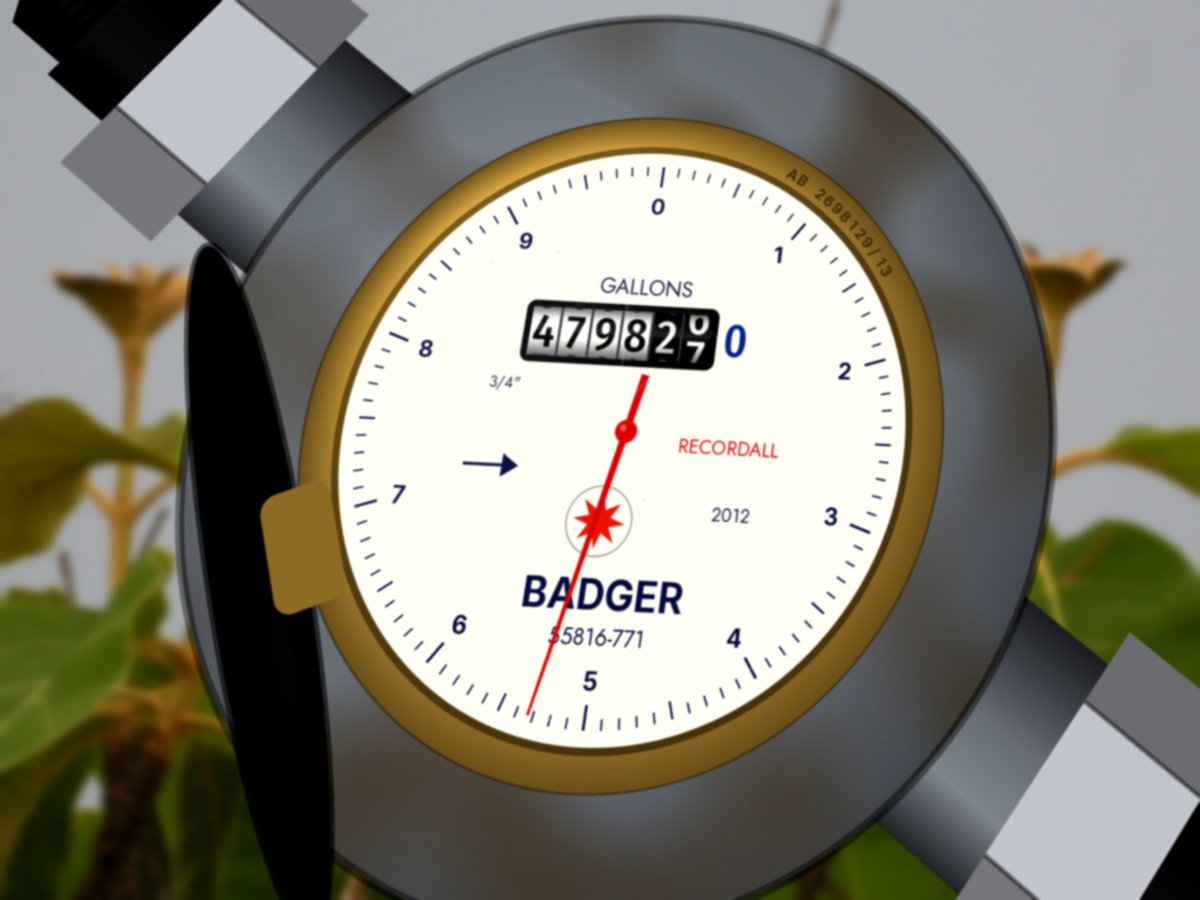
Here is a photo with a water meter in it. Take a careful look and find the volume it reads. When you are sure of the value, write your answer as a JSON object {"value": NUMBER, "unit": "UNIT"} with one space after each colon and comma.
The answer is {"value": 4798265.3, "unit": "gal"}
